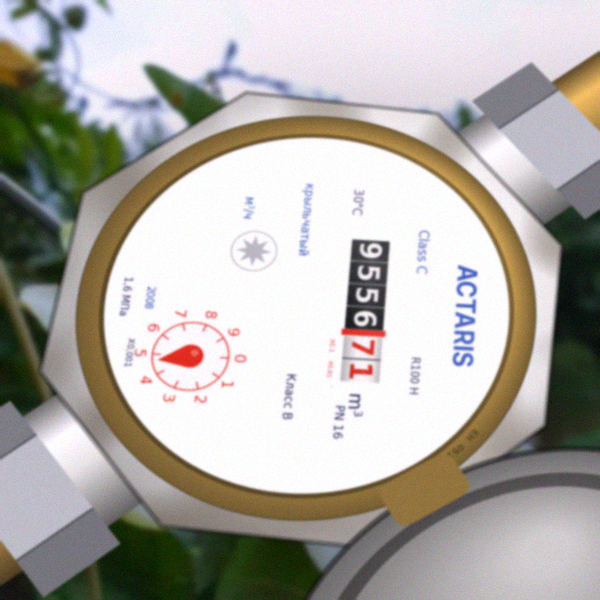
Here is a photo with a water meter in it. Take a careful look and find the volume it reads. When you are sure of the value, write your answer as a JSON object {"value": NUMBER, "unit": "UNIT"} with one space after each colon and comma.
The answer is {"value": 9556.714, "unit": "m³"}
